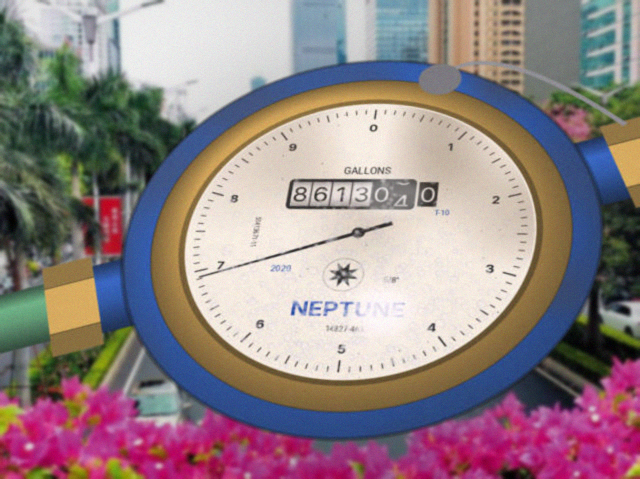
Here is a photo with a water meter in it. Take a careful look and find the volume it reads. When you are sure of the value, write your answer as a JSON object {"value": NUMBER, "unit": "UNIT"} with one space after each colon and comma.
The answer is {"value": 8613036.9, "unit": "gal"}
